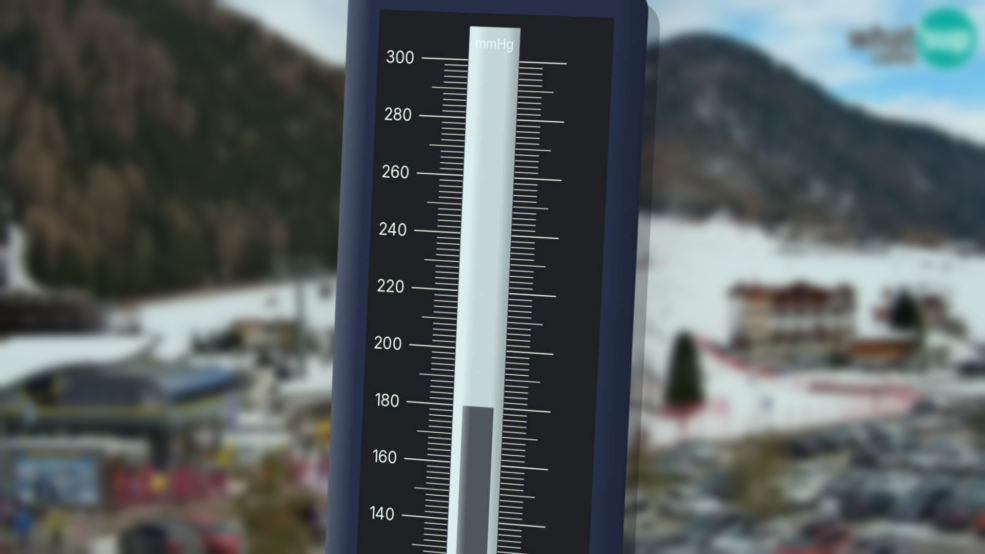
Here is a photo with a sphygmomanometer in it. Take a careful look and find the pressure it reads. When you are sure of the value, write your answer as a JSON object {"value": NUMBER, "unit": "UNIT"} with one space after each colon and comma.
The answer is {"value": 180, "unit": "mmHg"}
